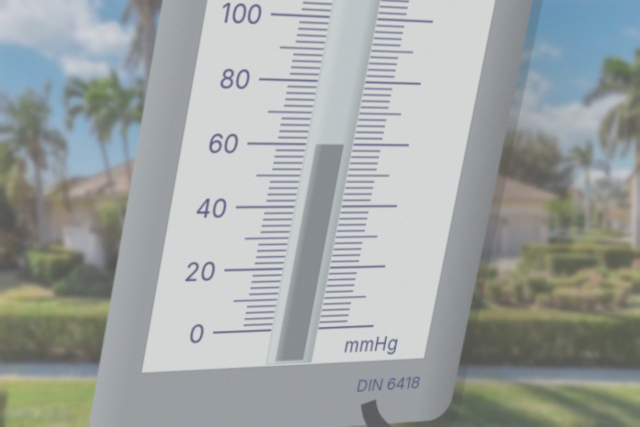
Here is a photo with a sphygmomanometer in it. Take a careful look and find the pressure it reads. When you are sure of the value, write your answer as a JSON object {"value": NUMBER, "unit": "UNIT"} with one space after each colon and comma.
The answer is {"value": 60, "unit": "mmHg"}
